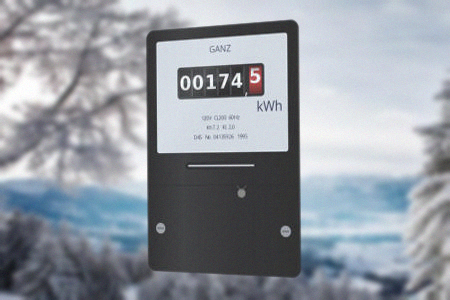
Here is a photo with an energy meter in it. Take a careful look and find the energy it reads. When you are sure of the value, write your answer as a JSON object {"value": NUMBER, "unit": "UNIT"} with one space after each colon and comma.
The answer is {"value": 174.5, "unit": "kWh"}
